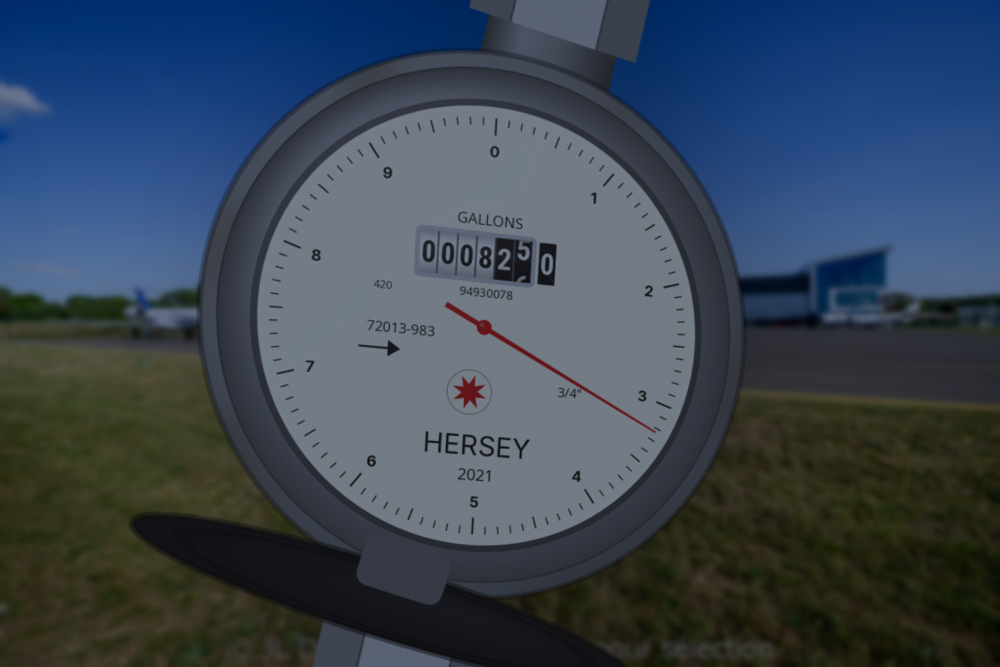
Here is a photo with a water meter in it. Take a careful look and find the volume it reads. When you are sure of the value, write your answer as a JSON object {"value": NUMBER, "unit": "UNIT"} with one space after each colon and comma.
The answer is {"value": 8253.2, "unit": "gal"}
